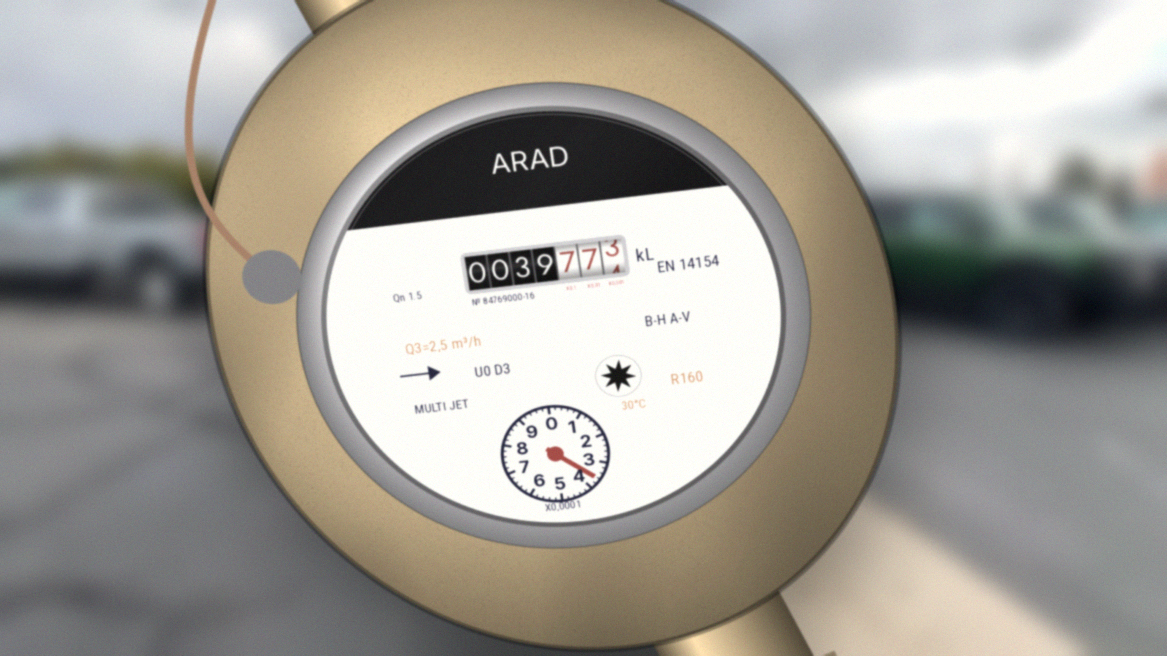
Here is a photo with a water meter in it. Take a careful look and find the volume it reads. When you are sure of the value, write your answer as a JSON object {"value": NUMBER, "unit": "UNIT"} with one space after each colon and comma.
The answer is {"value": 39.7733, "unit": "kL"}
